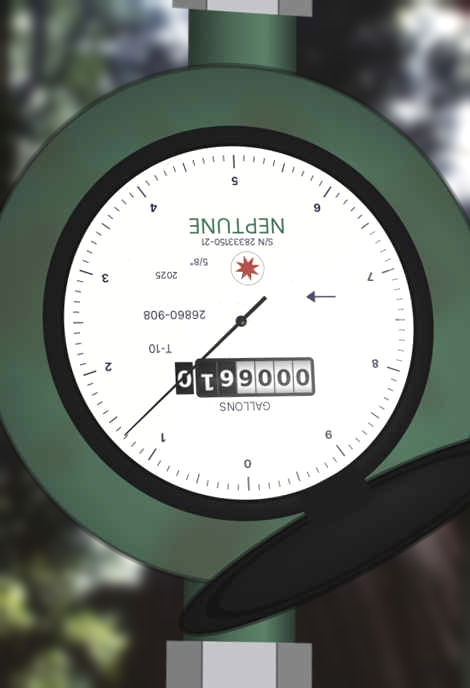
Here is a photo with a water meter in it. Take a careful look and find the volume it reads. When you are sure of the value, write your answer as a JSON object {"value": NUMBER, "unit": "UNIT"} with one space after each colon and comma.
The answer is {"value": 6611.3, "unit": "gal"}
